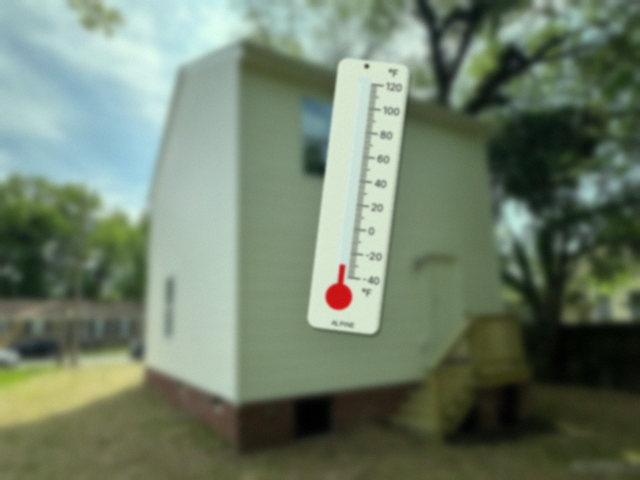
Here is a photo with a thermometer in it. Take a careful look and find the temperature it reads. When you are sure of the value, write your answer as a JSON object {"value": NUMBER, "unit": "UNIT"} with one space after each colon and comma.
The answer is {"value": -30, "unit": "°F"}
